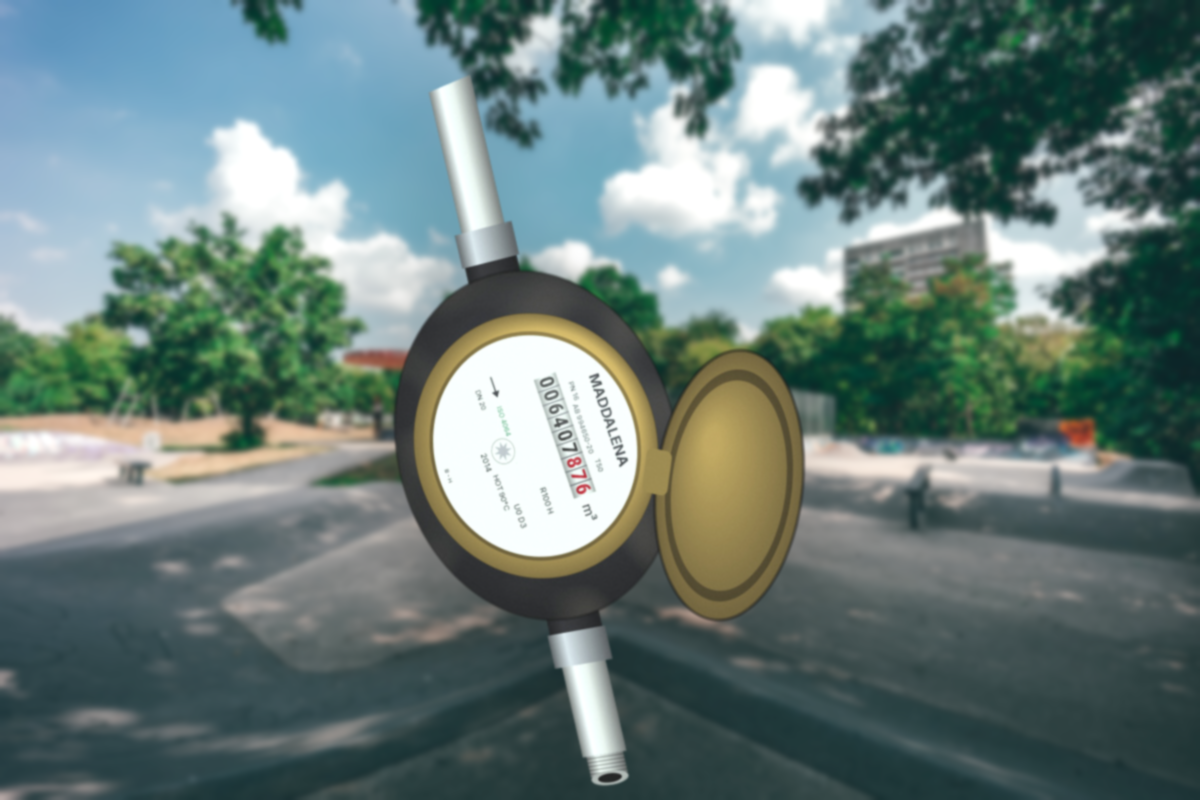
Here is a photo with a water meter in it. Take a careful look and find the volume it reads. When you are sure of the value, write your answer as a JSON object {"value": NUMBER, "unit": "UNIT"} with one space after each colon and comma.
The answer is {"value": 6407.876, "unit": "m³"}
